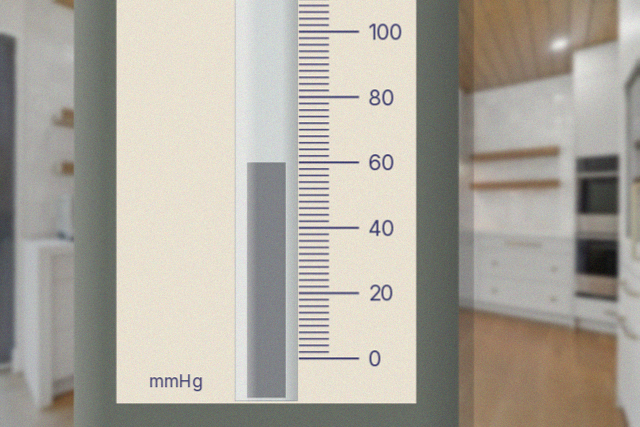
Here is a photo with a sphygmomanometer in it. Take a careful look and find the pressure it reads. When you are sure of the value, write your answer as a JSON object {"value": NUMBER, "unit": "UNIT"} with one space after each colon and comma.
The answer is {"value": 60, "unit": "mmHg"}
